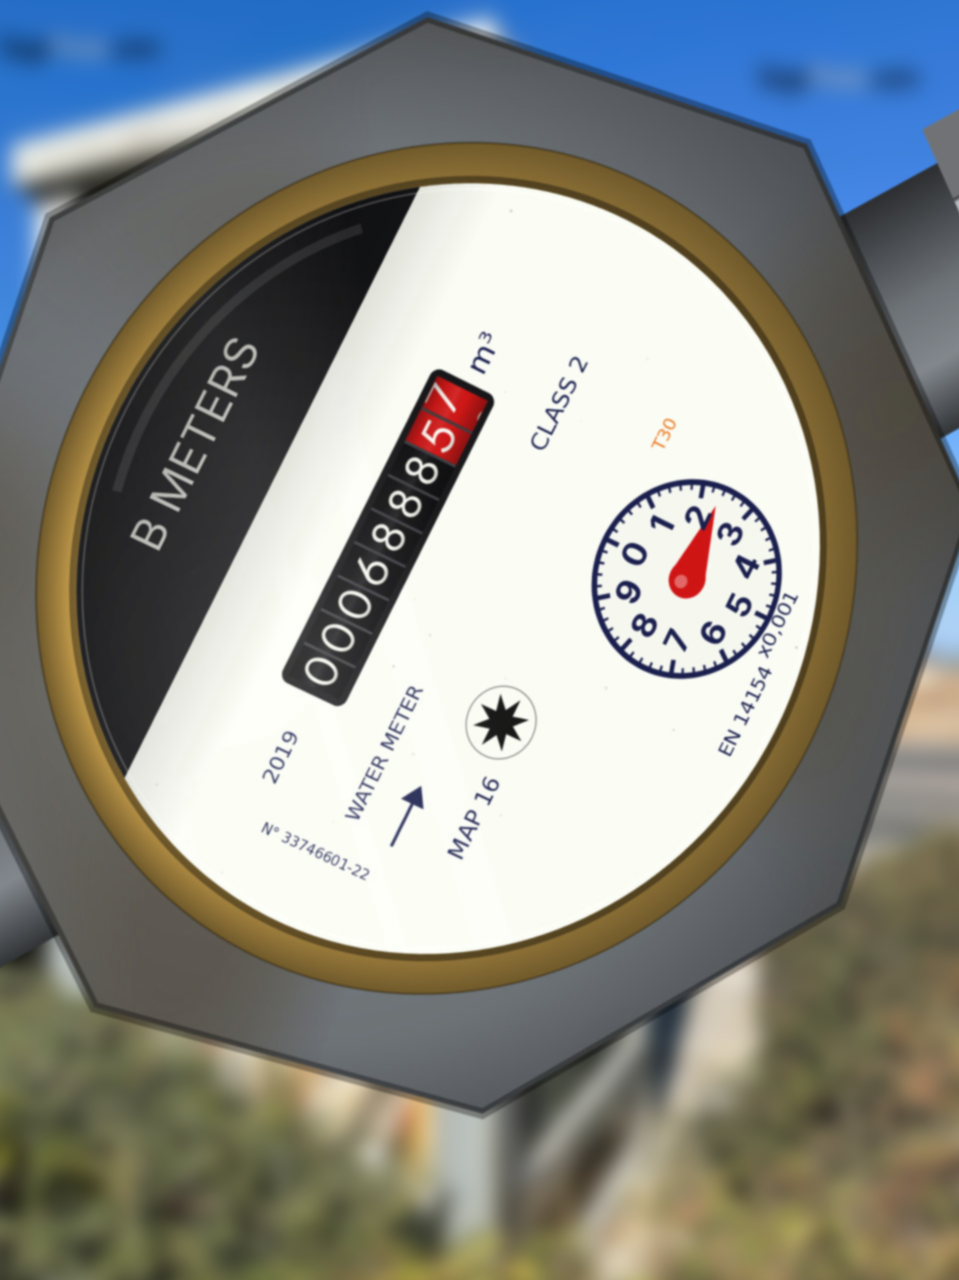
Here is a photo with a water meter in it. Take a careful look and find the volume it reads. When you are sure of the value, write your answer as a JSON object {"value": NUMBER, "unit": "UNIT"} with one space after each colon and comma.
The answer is {"value": 6888.572, "unit": "m³"}
